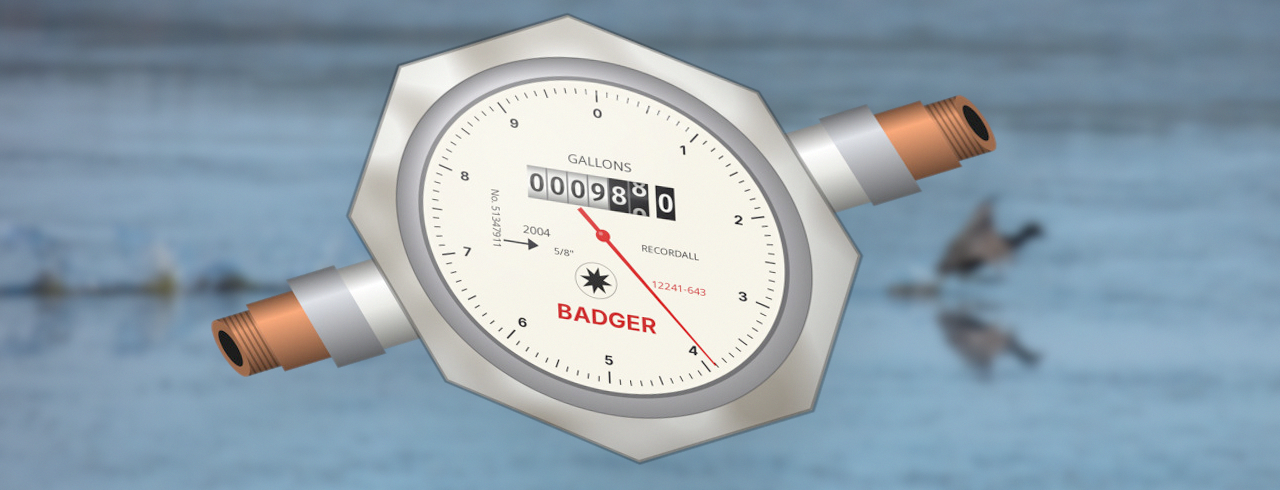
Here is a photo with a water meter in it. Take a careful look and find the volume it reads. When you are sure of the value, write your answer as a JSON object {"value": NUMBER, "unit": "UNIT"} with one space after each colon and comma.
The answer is {"value": 9883.9, "unit": "gal"}
